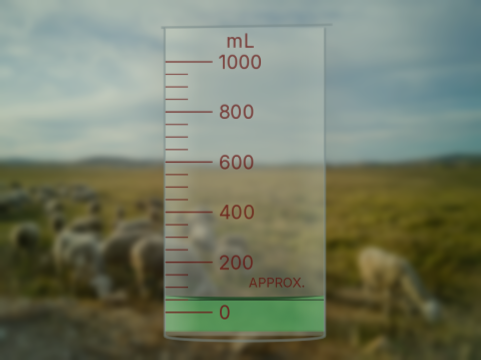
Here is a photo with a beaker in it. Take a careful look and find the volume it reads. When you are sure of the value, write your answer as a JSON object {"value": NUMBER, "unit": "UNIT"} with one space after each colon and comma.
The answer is {"value": 50, "unit": "mL"}
